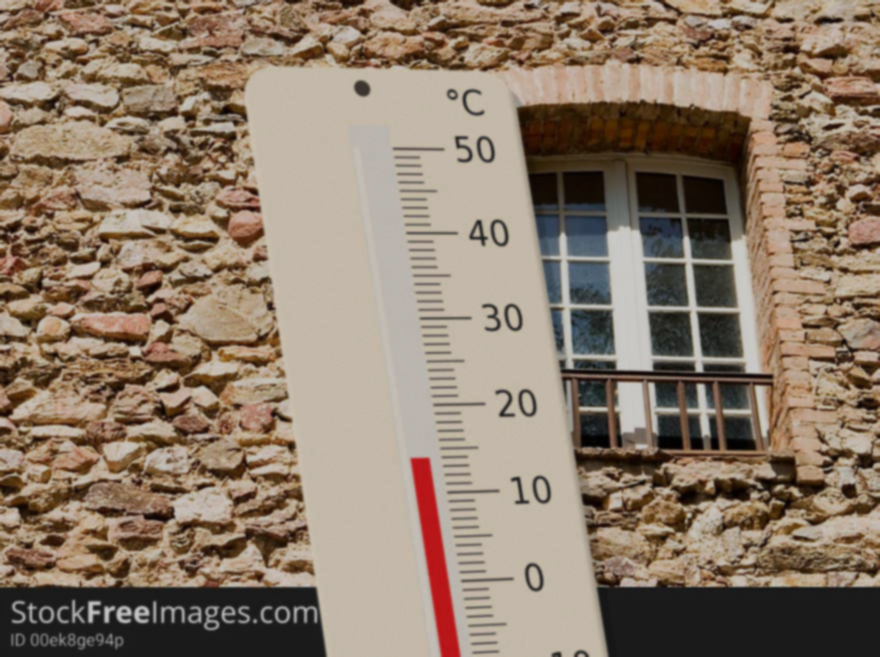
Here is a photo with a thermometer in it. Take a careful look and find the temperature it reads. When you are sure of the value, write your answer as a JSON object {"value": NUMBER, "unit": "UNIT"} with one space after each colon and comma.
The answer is {"value": 14, "unit": "°C"}
